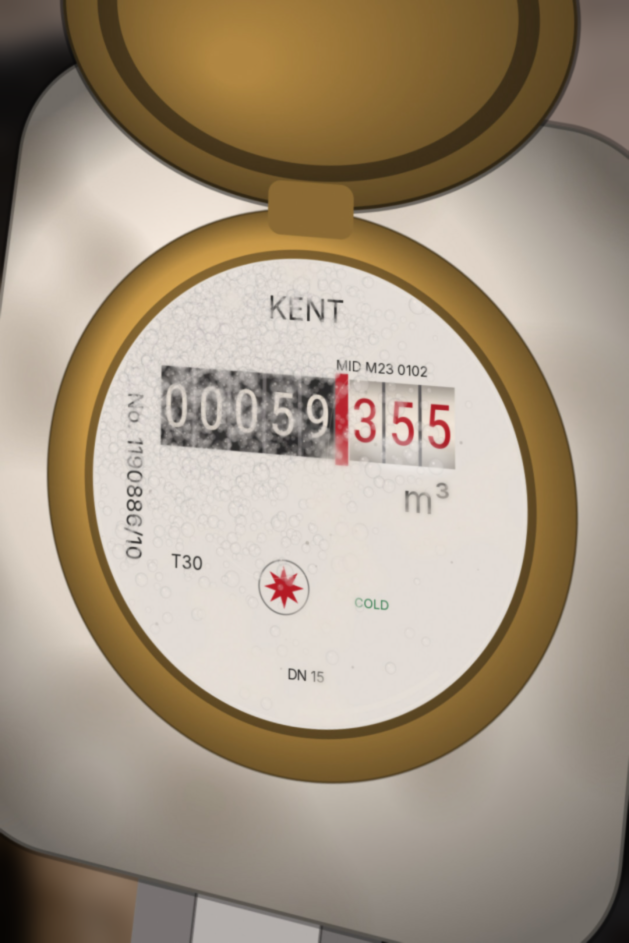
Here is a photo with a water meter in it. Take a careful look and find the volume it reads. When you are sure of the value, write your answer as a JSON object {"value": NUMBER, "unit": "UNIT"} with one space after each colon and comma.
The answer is {"value": 59.355, "unit": "m³"}
